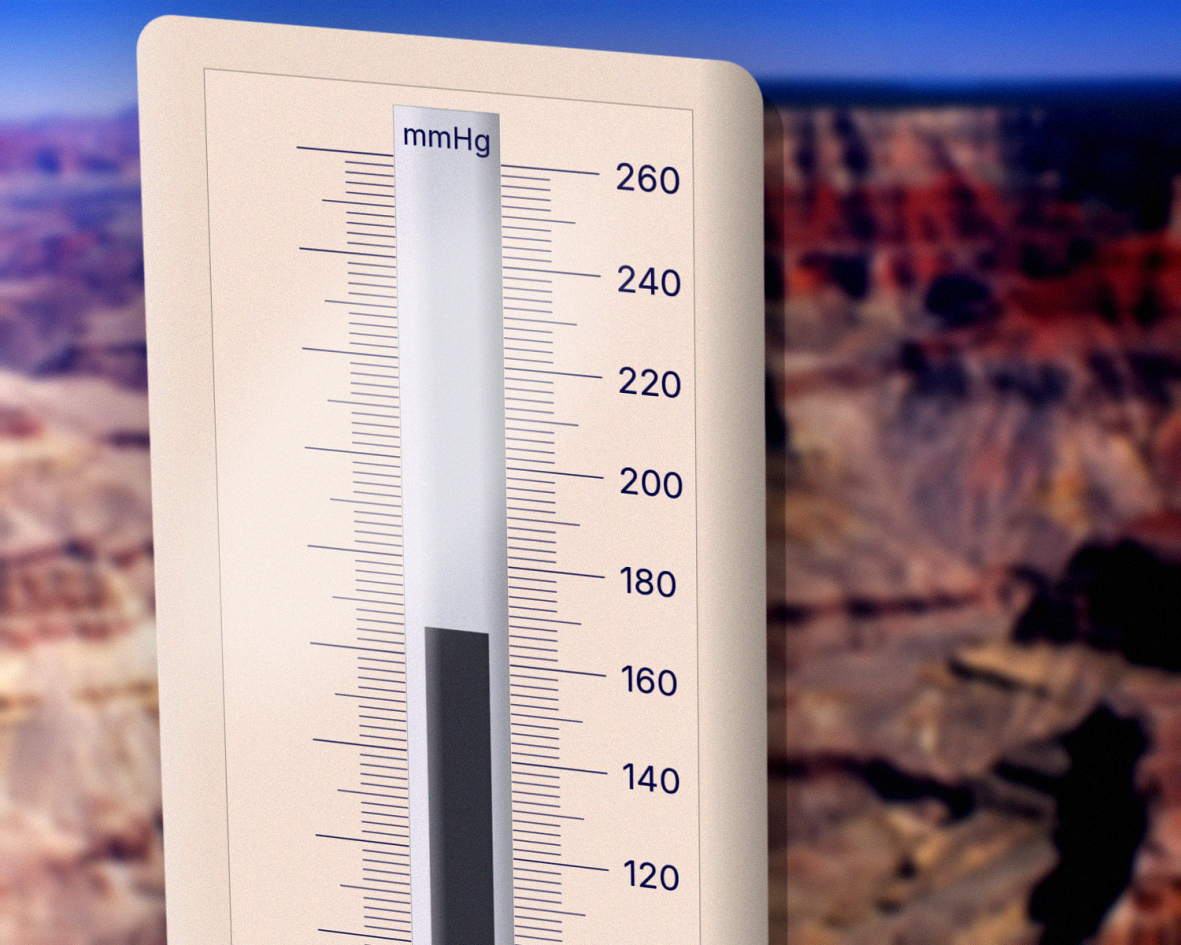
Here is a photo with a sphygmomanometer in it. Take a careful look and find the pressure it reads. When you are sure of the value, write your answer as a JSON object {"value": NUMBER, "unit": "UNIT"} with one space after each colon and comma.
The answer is {"value": 166, "unit": "mmHg"}
